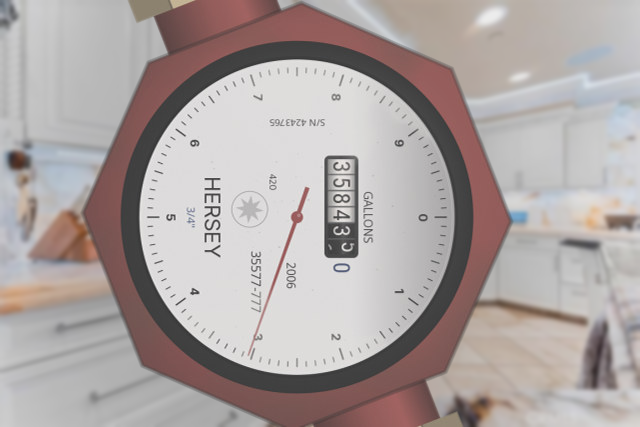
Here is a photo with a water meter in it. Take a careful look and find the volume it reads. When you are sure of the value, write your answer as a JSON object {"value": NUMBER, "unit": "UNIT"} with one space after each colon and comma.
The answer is {"value": 3584353.0, "unit": "gal"}
